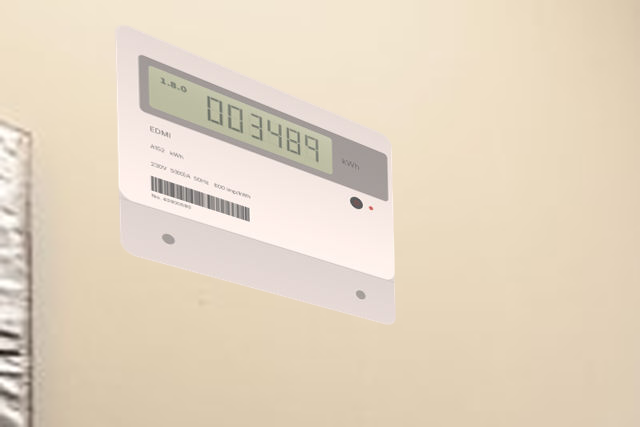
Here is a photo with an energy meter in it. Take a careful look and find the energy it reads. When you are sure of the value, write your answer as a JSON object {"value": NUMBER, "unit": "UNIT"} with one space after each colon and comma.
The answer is {"value": 3489, "unit": "kWh"}
